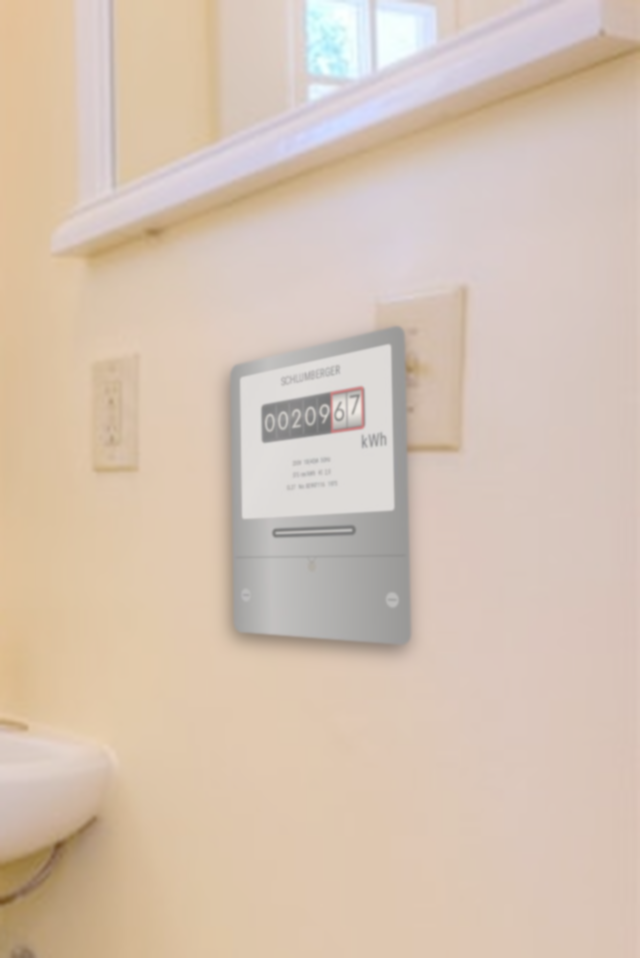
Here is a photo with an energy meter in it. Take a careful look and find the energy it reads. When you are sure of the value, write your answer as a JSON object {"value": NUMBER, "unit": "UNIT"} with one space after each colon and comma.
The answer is {"value": 209.67, "unit": "kWh"}
